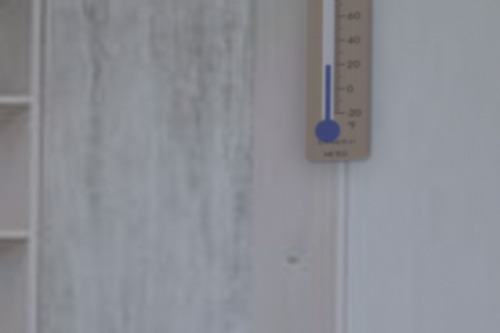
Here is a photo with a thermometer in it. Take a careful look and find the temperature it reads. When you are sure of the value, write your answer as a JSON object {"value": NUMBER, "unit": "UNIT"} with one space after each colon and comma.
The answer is {"value": 20, "unit": "°F"}
